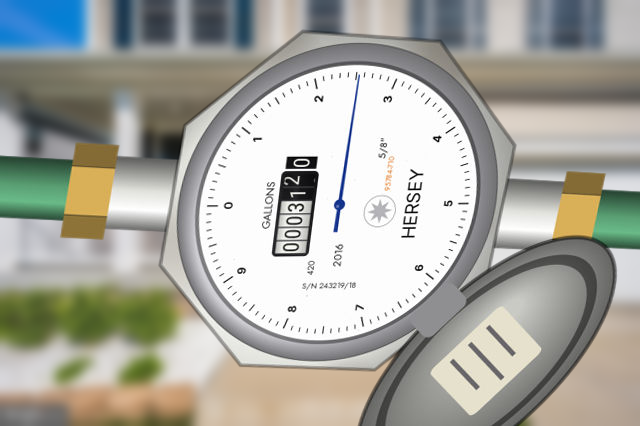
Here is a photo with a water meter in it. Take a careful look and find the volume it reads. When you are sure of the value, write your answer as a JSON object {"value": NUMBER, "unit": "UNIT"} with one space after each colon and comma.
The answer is {"value": 3122.5, "unit": "gal"}
